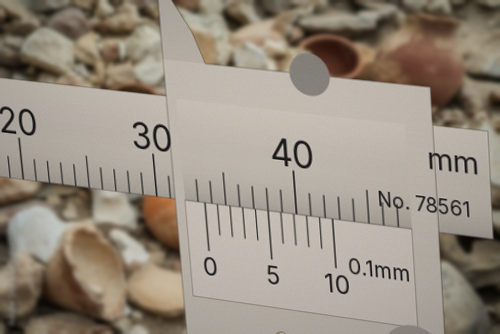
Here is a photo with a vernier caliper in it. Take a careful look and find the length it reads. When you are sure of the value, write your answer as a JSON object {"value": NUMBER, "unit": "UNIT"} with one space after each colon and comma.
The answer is {"value": 33.5, "unit": "mm"}
